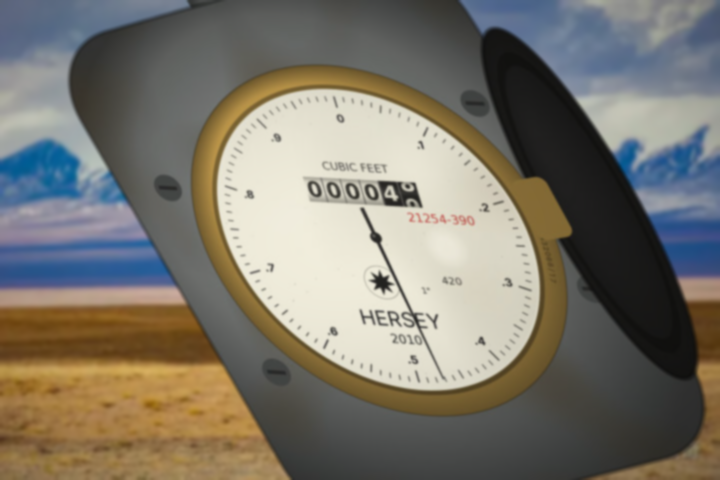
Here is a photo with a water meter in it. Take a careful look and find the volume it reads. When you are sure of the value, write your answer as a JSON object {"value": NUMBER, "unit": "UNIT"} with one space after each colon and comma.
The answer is {"value": 48.47, "unit": "ft³"}
